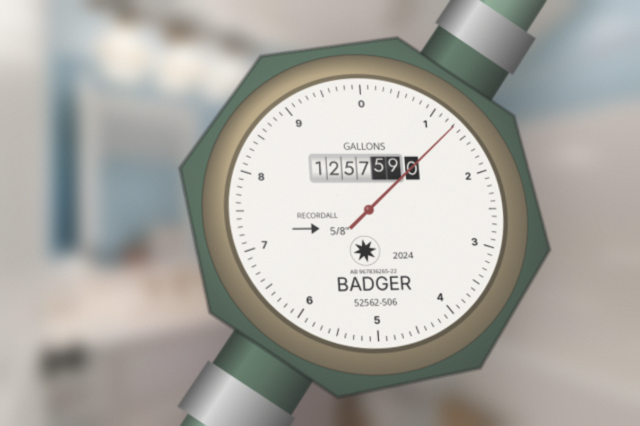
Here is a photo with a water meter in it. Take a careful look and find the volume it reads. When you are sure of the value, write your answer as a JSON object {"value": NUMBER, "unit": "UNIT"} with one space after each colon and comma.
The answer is {"value": 1257591.3, "unit": "gal"}
